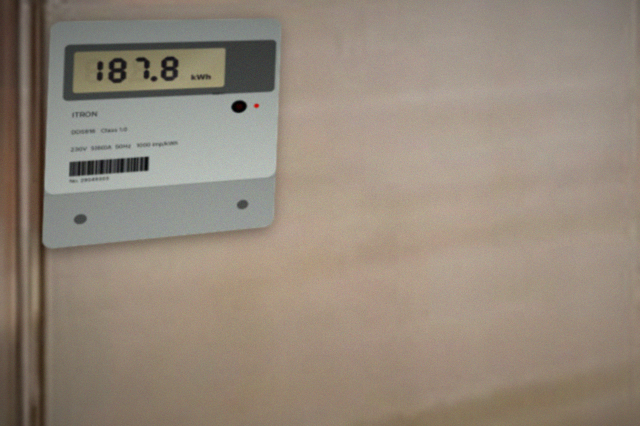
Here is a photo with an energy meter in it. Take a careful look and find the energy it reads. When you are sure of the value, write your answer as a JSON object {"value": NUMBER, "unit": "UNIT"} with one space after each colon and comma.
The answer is {"value": 187.8, "unit": "kWh"}
